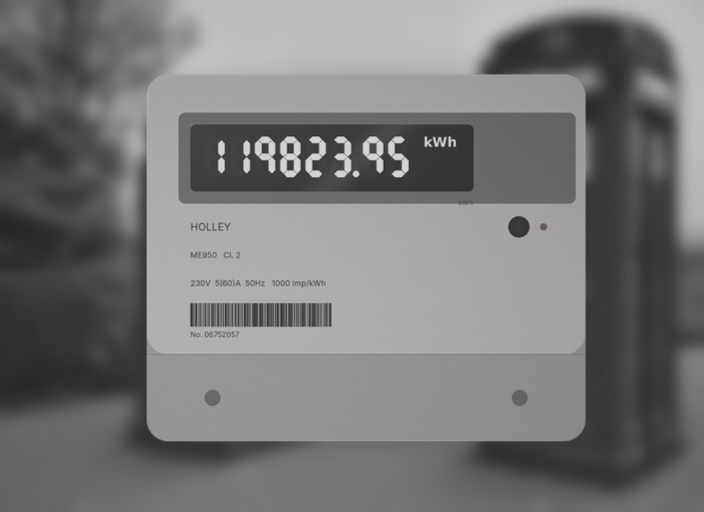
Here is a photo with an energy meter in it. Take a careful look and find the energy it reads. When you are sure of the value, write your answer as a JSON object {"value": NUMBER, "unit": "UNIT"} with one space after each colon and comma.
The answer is {"value": 119823.95, "unit": "kWh"}
